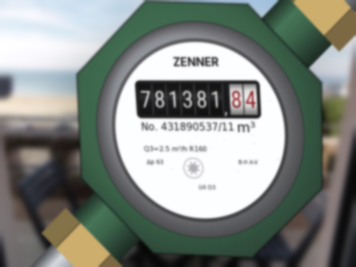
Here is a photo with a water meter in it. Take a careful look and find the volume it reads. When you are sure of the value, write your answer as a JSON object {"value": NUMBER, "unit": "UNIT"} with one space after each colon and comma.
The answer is {"value": 781381.84, "unit": "m³"}
